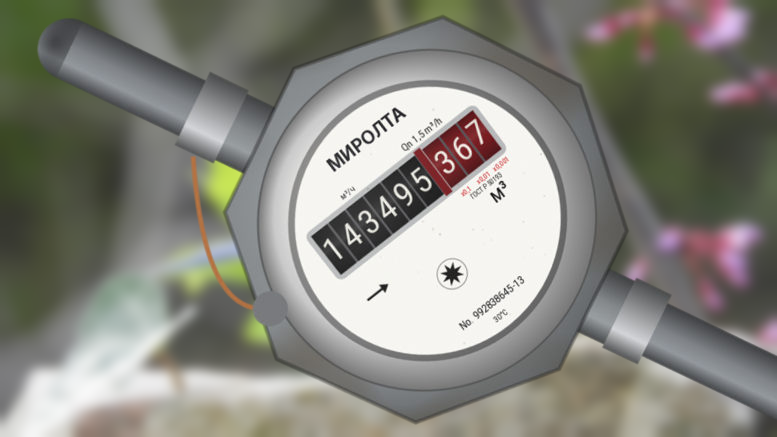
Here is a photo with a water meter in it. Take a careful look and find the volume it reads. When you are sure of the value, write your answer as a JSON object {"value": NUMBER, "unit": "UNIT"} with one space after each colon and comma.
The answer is {"value": 143495.367, "unit": "m³"}
